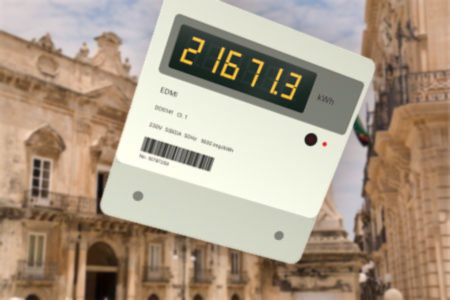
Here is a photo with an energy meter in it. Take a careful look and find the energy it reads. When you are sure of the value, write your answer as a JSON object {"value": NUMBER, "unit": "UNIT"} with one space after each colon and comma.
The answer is {"value": 21671.3, "unit": "kWh"}
